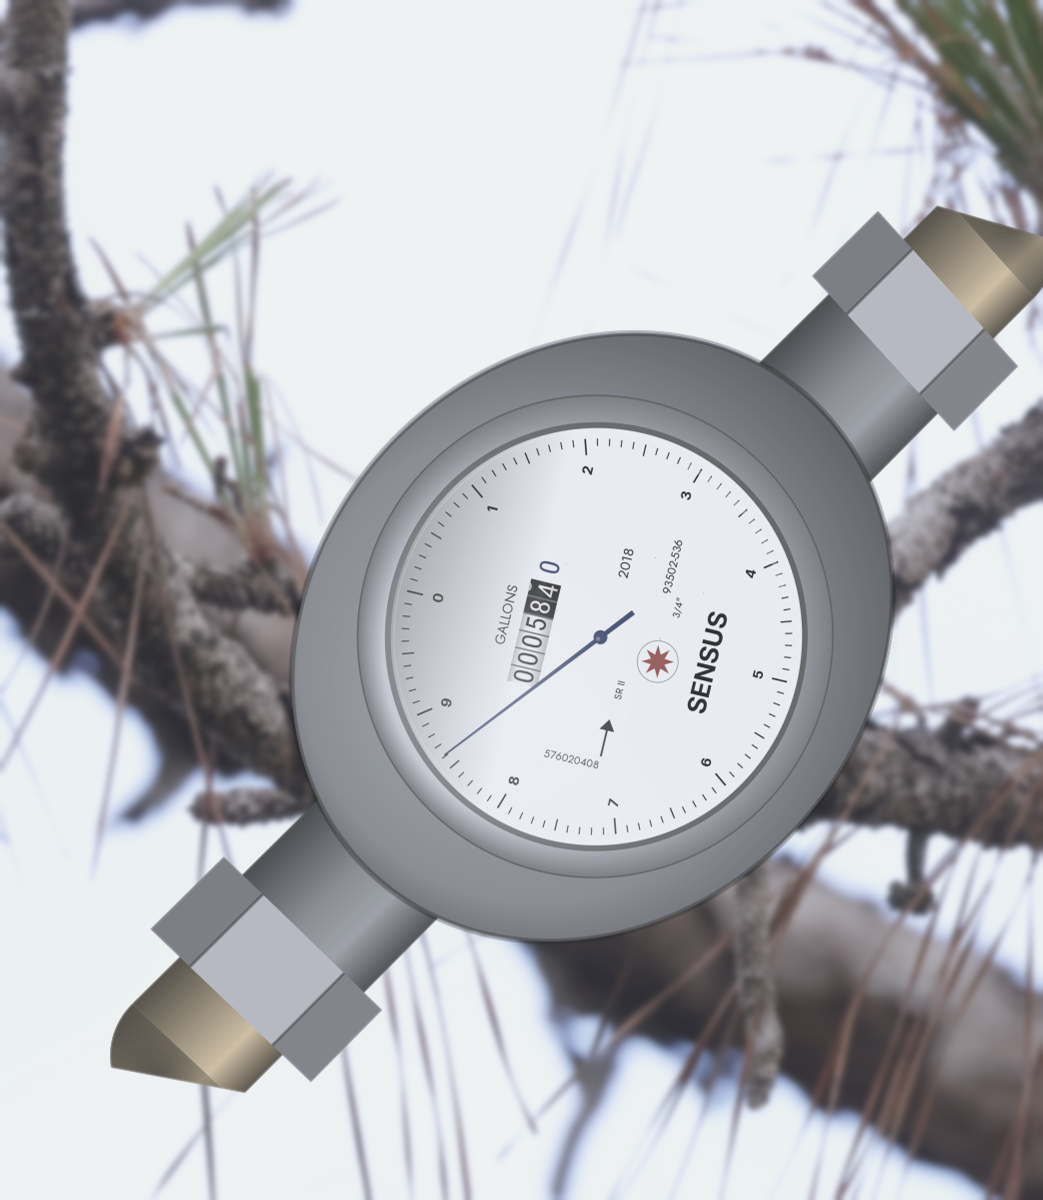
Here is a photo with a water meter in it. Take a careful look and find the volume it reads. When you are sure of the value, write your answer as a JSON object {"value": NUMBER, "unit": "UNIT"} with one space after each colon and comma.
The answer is {"value": 5838.6, "unit": "gal"}
